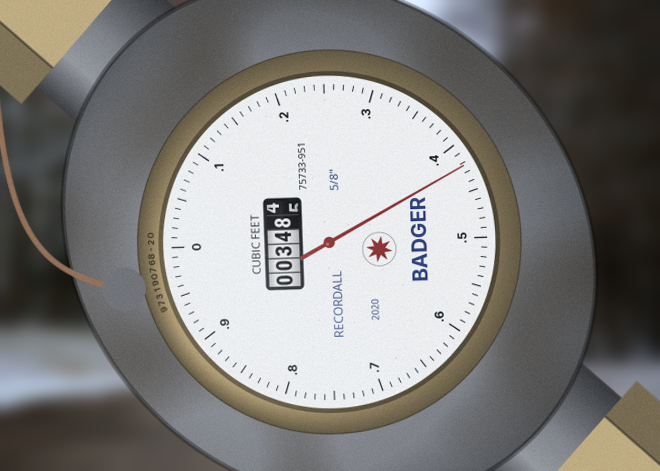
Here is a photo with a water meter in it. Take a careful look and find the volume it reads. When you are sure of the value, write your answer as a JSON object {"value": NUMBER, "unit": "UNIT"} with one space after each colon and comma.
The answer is {"value": 3484.42, "unit": "ft³"}
